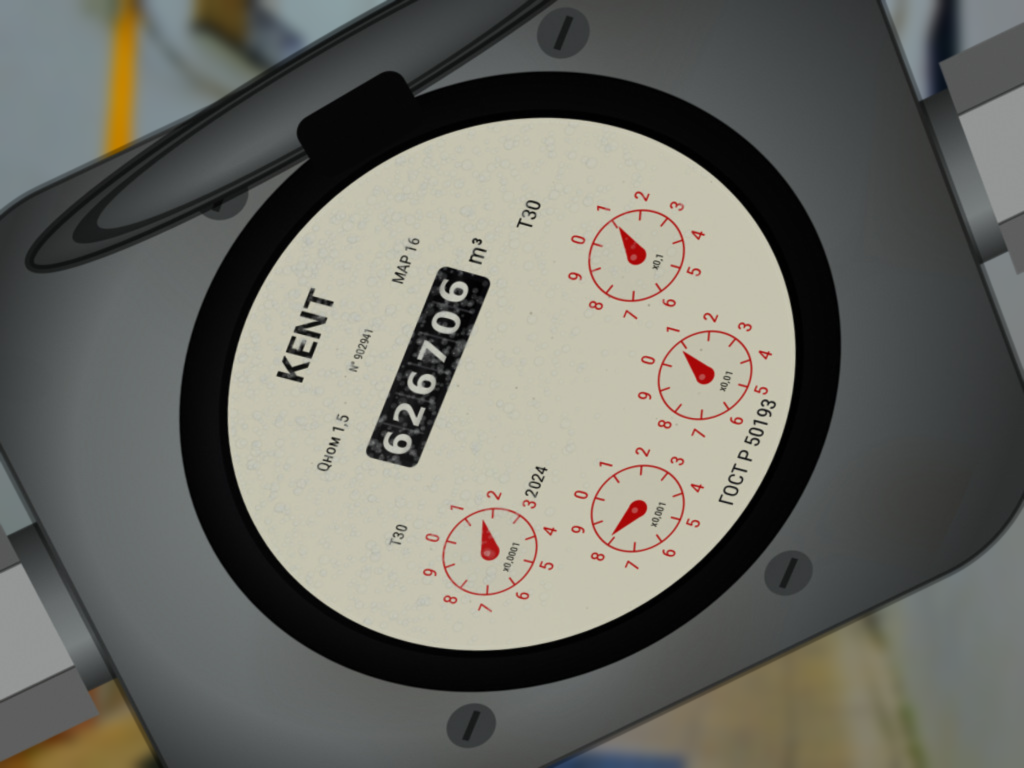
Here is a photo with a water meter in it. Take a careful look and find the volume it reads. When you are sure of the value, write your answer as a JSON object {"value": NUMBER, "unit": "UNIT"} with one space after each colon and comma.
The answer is {"value": 626706.1081, "unit": "m³"}
